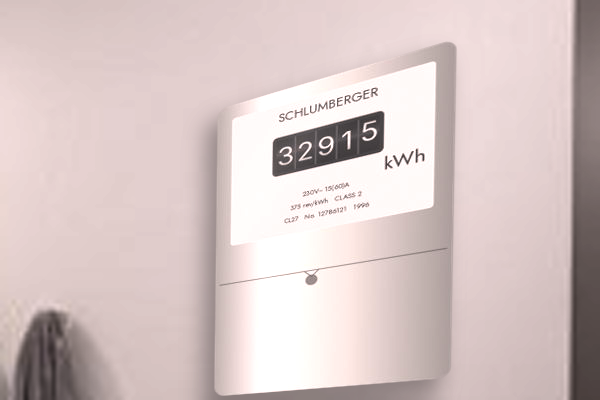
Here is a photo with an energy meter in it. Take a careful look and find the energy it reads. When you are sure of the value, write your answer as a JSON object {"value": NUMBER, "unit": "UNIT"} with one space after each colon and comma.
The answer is {"value": 32915, "unit": "kWh"}
